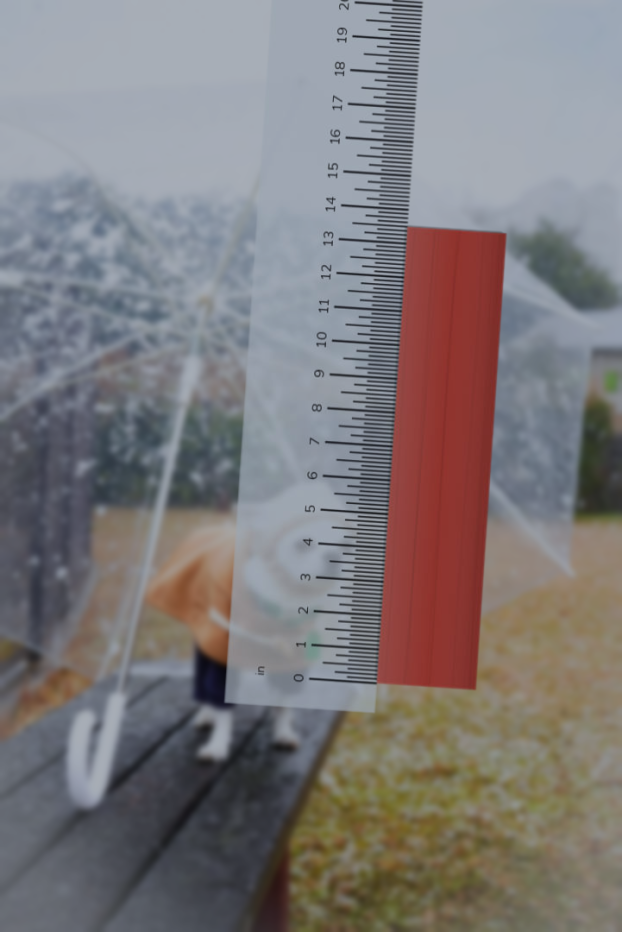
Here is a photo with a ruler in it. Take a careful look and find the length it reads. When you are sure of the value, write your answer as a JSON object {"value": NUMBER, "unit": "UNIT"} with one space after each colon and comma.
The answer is {"value": 13.5, "unit": "in"}
